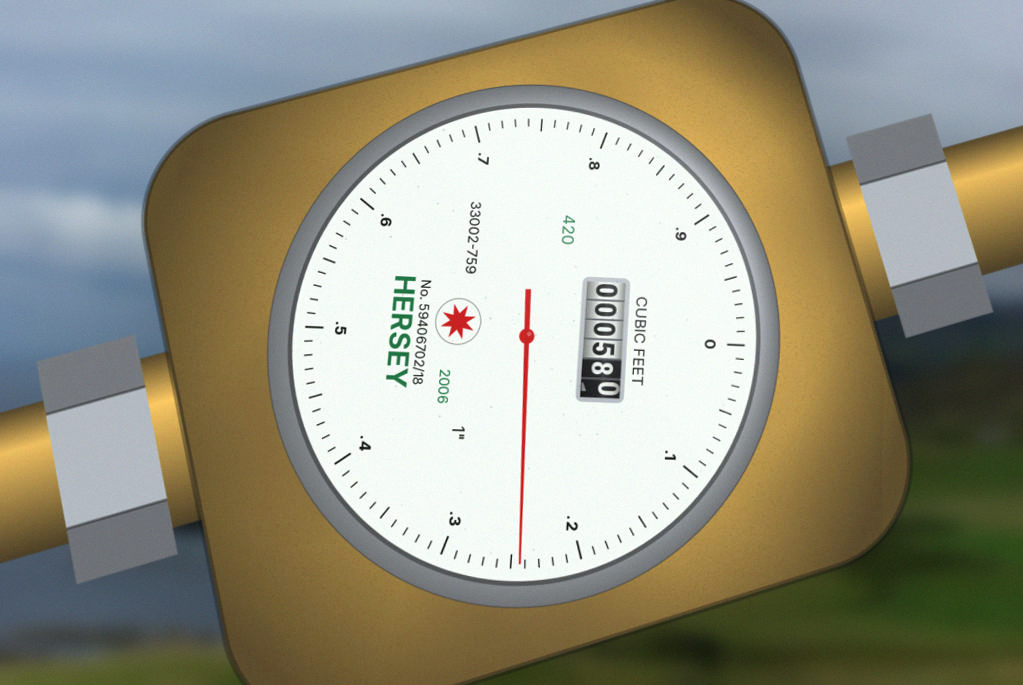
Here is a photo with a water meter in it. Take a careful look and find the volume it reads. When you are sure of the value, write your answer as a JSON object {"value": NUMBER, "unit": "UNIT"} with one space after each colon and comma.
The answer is {"value": 580.24, "unit": "ft³"}
